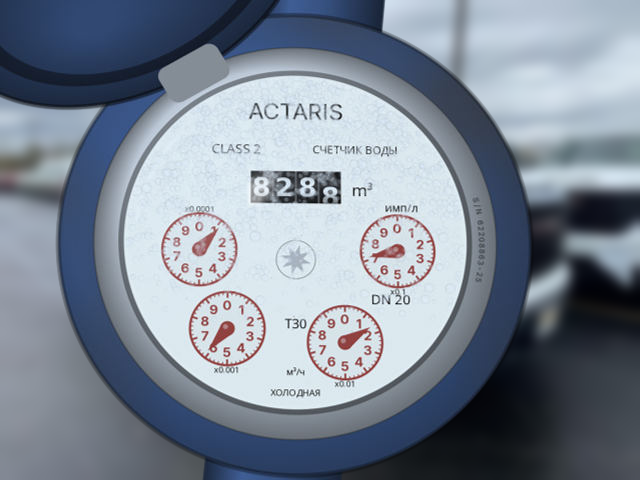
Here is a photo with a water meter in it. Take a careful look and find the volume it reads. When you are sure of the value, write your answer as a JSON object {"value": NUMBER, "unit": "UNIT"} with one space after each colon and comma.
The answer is {"value": 8287.7161, "unit": "m³"}
